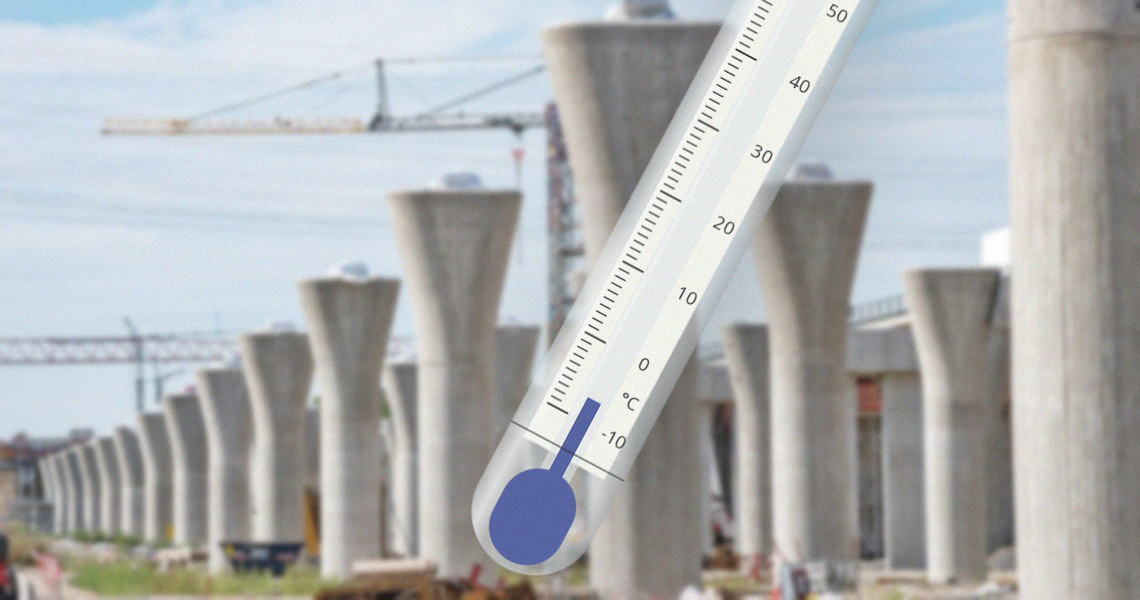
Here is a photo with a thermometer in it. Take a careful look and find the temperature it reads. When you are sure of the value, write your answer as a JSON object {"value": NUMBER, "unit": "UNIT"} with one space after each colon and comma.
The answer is {"value": -7, "unit": "°C"}
